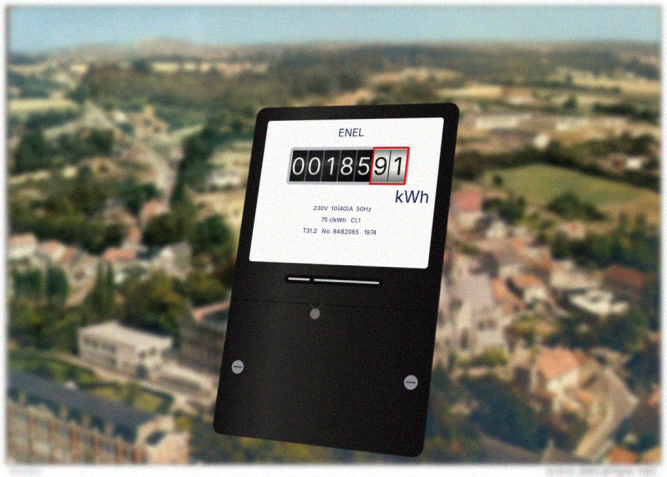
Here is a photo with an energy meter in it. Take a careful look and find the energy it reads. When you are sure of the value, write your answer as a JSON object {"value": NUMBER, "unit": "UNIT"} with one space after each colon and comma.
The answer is {"value": 185.91, "unit": "kWh"}
